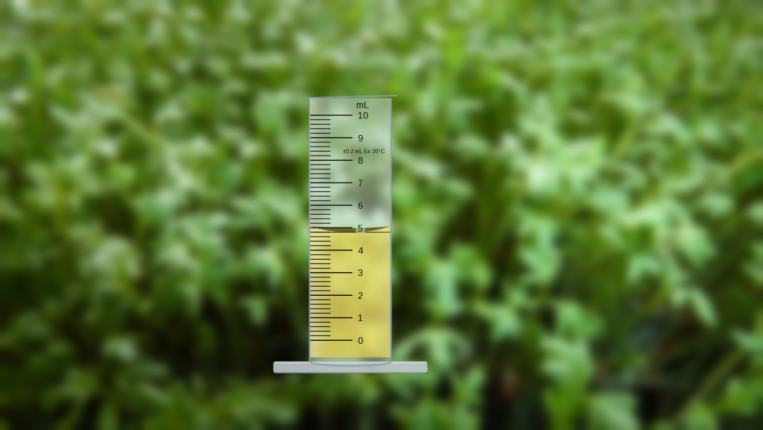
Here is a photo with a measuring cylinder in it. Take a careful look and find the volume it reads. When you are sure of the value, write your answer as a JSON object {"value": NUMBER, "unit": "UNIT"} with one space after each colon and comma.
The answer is {"value": 4.8, "unit": "mL"}
